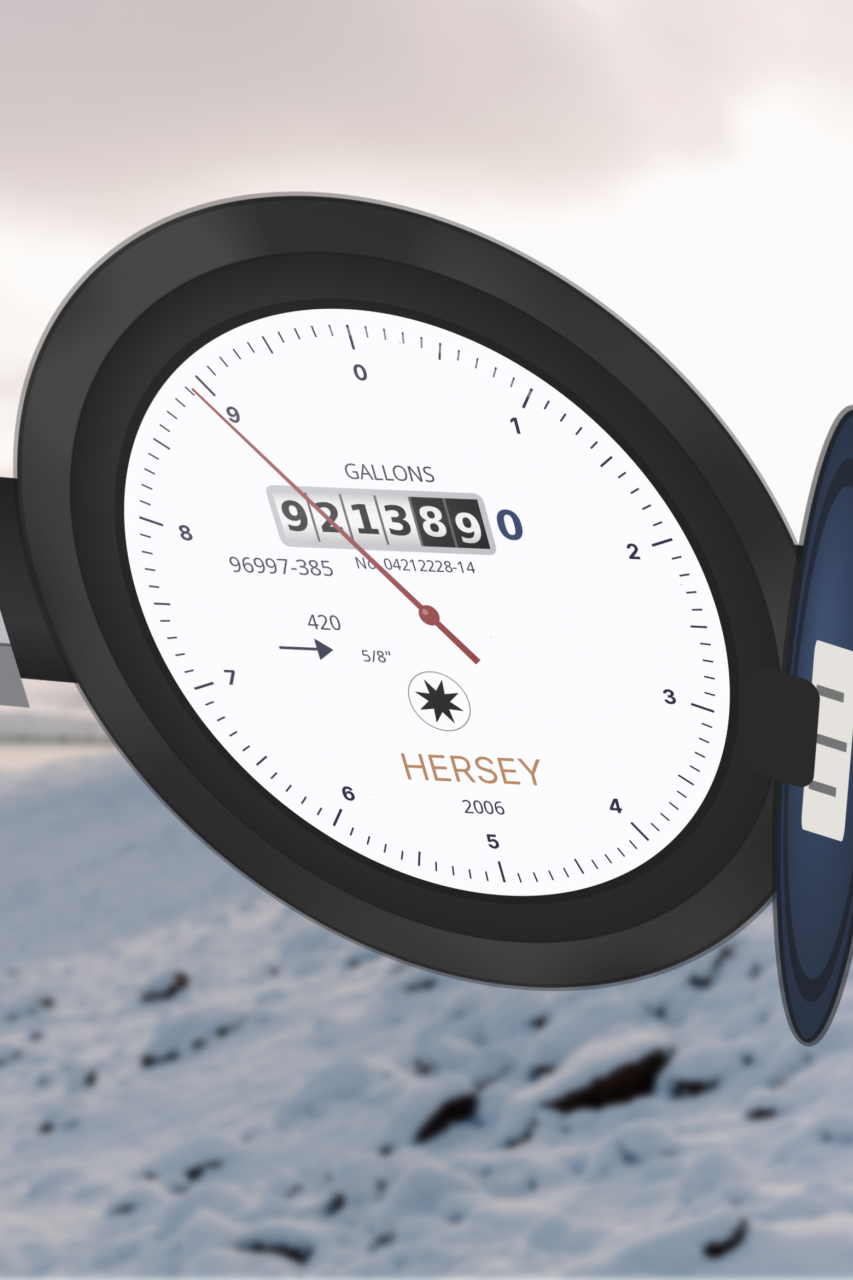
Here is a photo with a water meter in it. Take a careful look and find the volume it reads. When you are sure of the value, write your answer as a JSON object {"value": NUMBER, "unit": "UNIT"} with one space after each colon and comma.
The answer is {"value": 9213888.9, "unit": "gal"}
